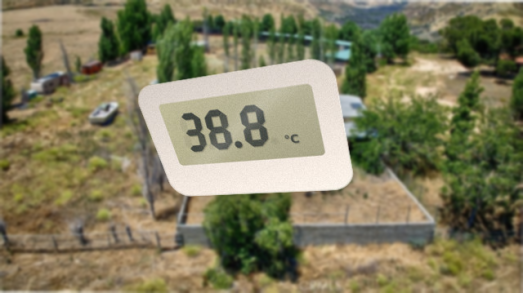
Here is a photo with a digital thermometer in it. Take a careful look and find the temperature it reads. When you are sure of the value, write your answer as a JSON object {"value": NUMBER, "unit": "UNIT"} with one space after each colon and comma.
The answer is {"value": 38.8, "unit": "°C"}
